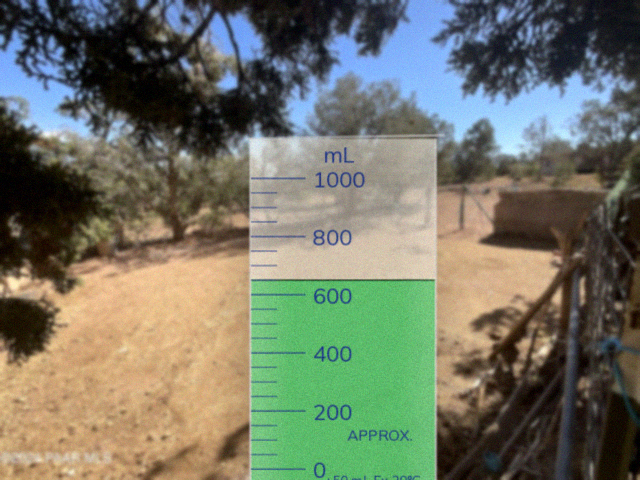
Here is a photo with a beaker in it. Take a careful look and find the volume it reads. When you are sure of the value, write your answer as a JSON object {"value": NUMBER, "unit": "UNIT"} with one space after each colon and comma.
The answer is {"value": 650, "unit": "mL"}
